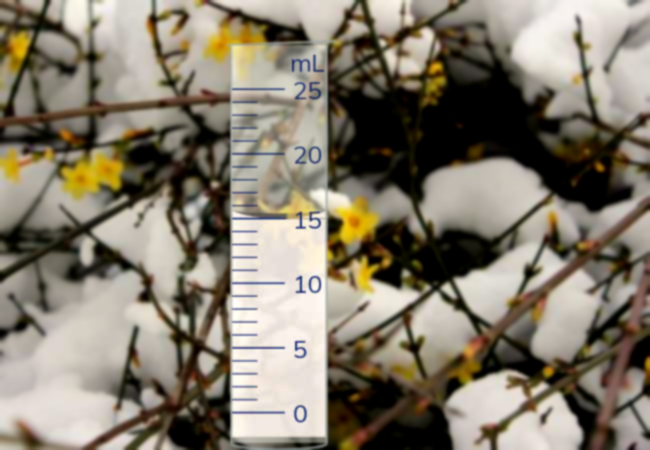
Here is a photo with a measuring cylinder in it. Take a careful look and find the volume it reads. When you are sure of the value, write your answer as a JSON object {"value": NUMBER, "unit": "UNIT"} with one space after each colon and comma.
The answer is {"value": 15, "unit": "mL"}
